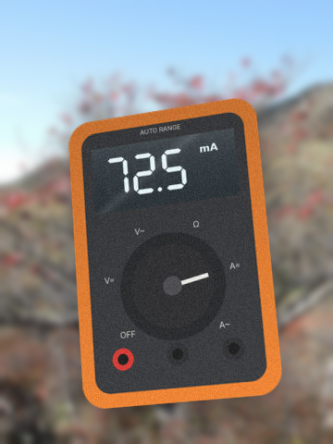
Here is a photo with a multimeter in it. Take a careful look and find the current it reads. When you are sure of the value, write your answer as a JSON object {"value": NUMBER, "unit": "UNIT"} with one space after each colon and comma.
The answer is {"value": 72.5, "unit": "mA"}
